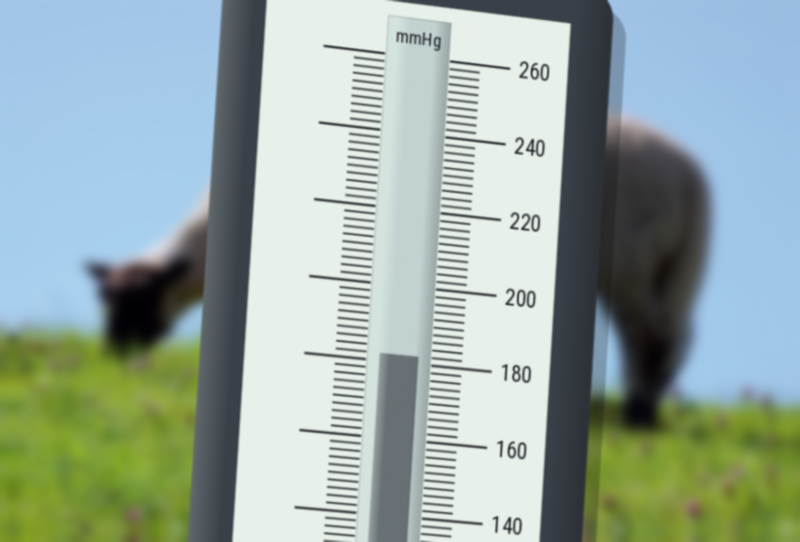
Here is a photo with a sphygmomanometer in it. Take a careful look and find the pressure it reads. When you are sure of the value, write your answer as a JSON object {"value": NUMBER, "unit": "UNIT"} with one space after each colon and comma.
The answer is {"value": 182, "unit": "mmHg"}
